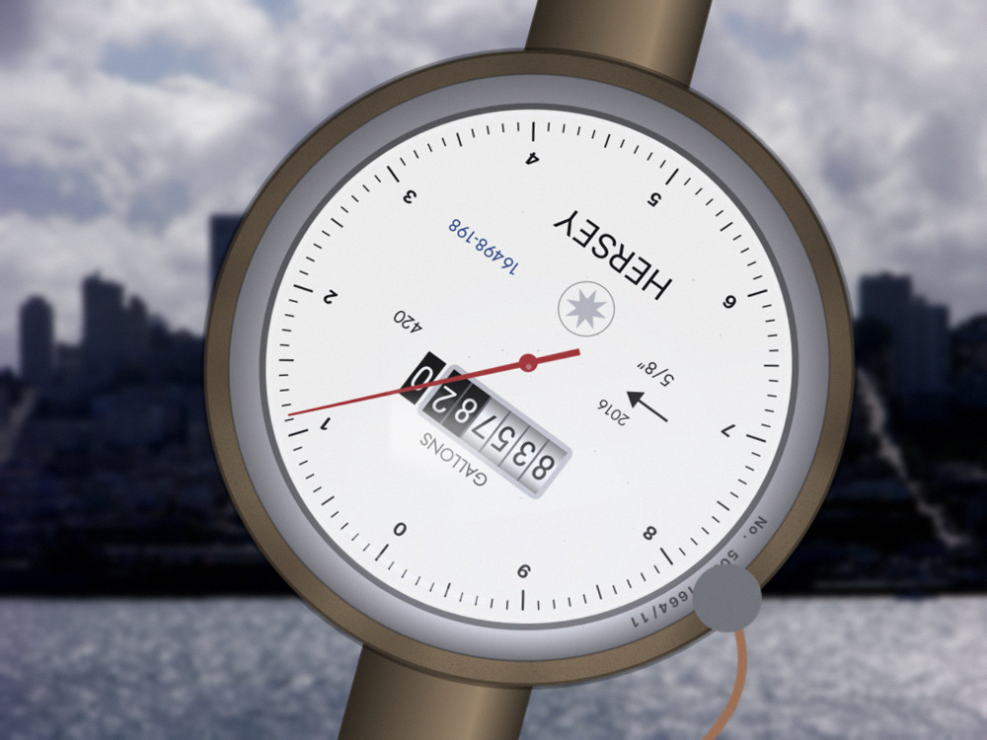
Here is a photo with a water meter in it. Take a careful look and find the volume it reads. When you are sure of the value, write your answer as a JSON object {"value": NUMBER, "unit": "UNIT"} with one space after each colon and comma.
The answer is {"value": 8357821.1, "unit": "gal"}
